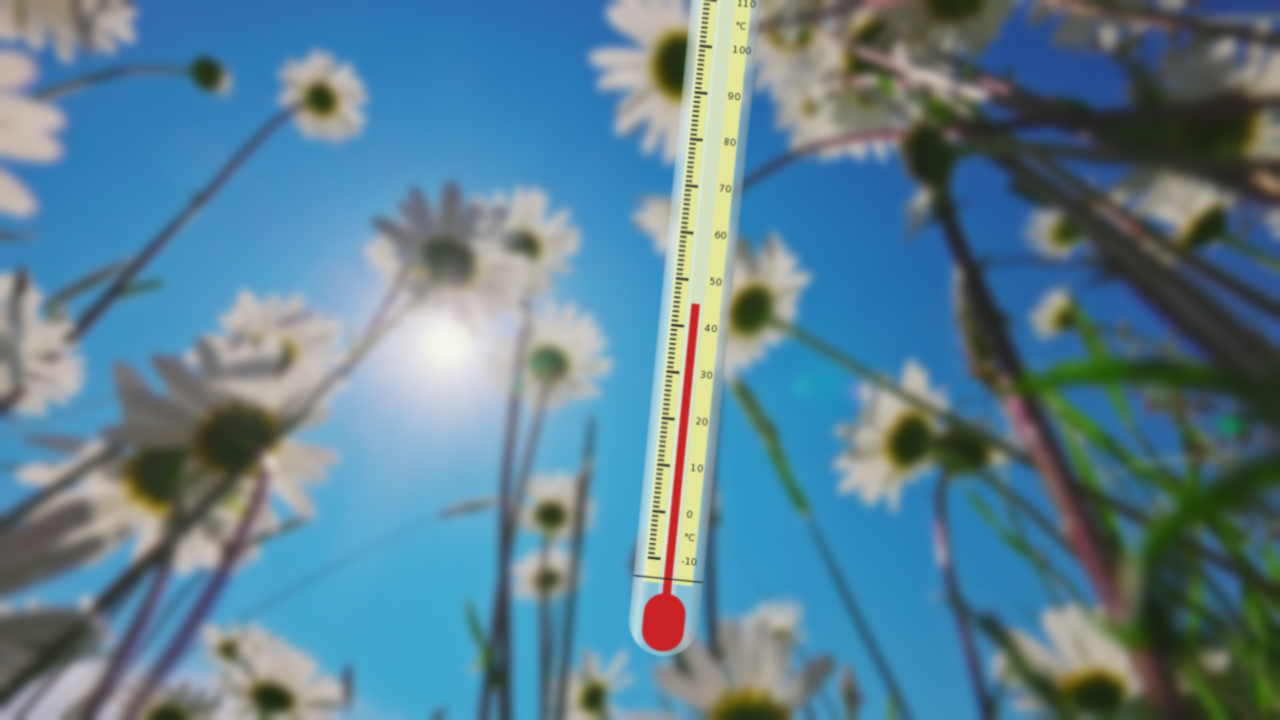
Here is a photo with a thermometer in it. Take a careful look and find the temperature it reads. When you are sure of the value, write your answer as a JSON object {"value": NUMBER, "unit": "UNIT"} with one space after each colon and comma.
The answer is {"value": 45, "unit": "°C"}
